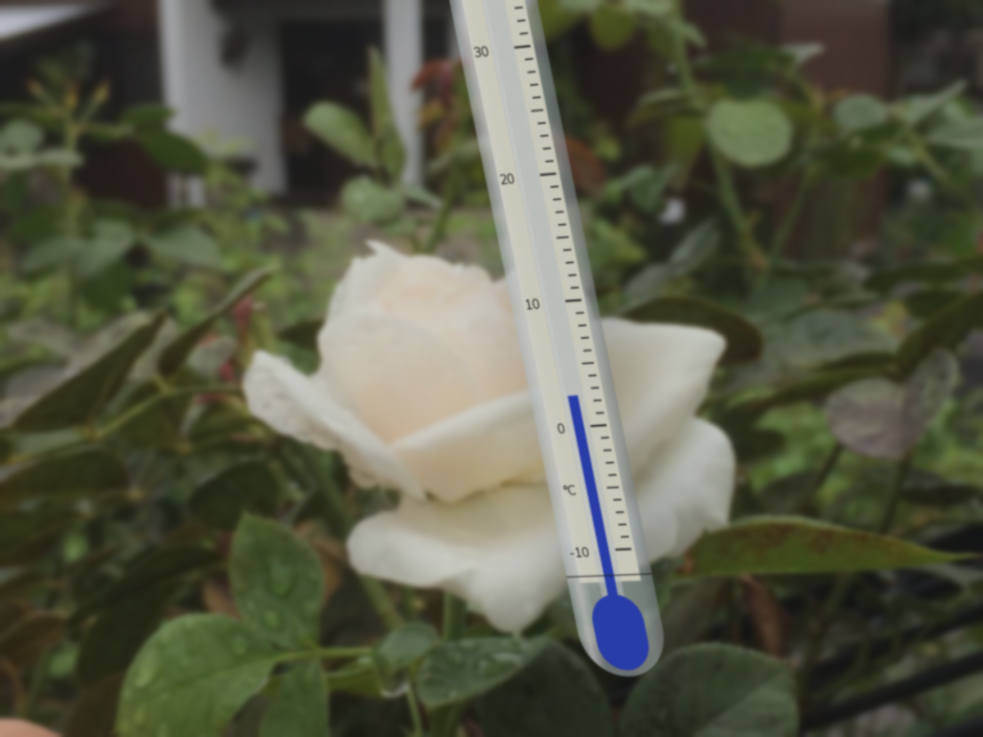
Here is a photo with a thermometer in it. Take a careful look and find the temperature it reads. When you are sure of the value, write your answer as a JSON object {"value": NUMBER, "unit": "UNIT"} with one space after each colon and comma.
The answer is {"value": 2.5, "unit": "°C"}
